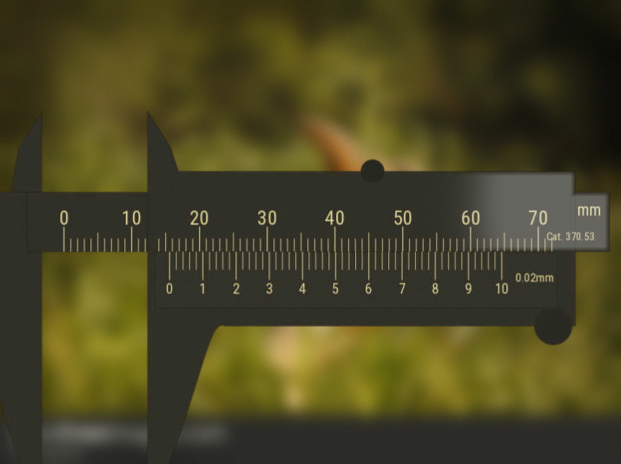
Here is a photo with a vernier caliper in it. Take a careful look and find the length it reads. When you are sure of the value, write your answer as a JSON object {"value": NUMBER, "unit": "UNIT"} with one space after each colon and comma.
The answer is {"value": 15.6, "unit": "mm"}
